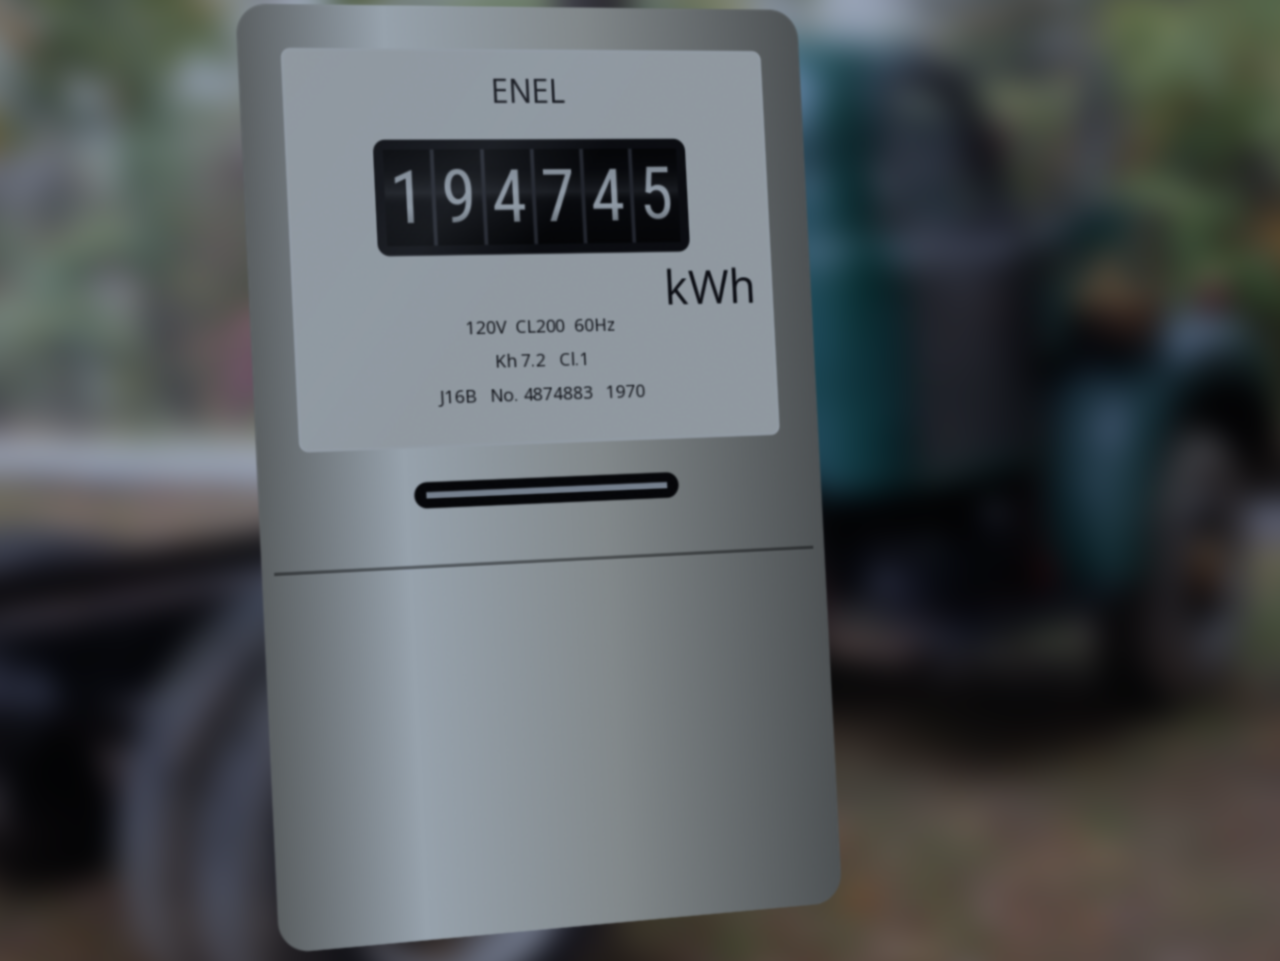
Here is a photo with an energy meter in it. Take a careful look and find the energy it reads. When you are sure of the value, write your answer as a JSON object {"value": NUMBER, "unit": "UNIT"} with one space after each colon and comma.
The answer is {"value": 194745, "unit": "kWh"}
